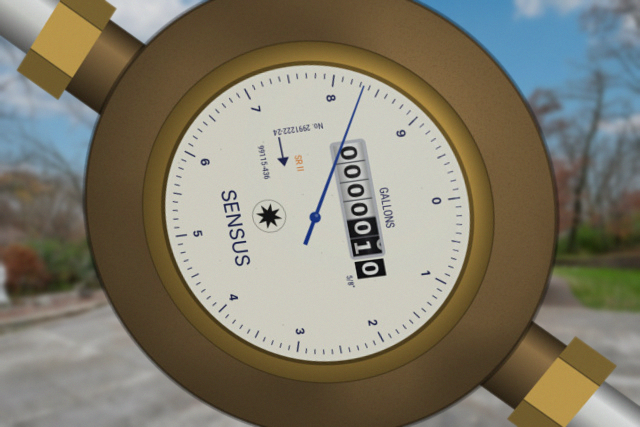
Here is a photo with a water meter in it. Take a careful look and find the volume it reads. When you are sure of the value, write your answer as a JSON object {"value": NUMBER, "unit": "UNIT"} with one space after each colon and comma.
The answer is {"value": 8.3, "unit": "gal"}
